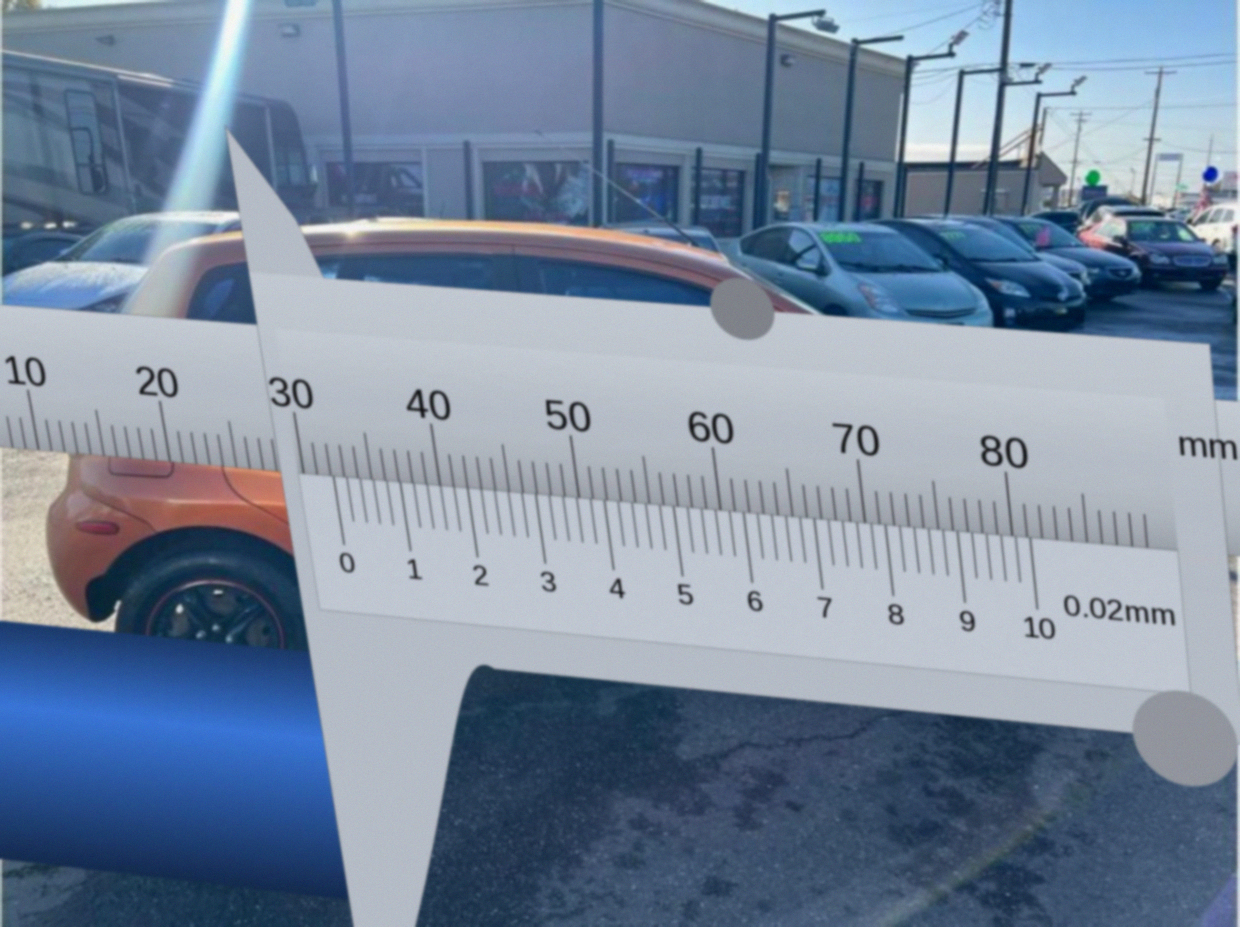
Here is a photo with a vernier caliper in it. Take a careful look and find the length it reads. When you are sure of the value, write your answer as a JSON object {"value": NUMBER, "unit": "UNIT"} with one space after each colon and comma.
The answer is {"value": 32.2, "unit": "mm"}
